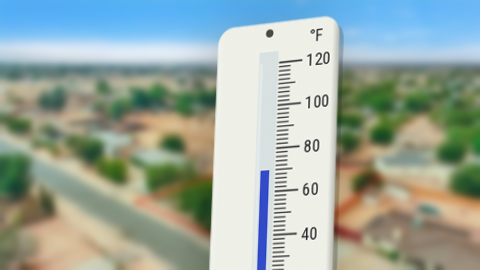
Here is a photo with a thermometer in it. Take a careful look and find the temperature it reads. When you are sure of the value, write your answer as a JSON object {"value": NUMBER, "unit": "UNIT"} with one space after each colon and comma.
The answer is {"value": 70, "unit": "°F"}
